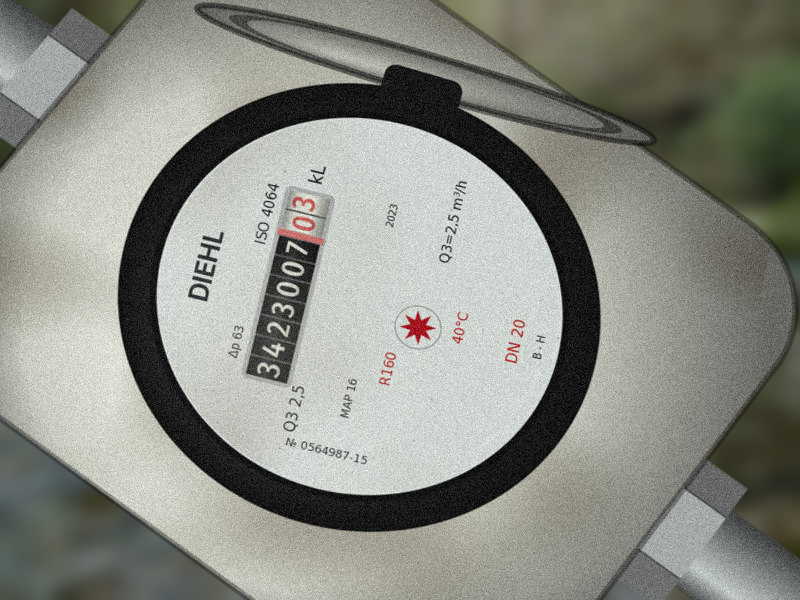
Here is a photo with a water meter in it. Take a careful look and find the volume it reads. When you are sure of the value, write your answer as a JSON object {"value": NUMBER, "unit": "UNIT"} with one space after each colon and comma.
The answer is {"value": 3423007.03, "unit": "kL"}
